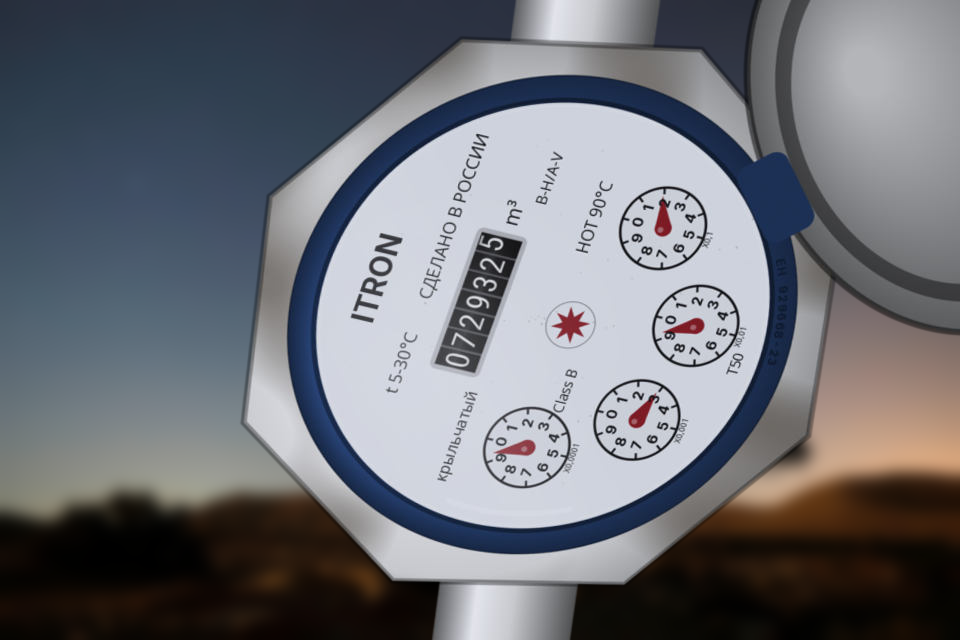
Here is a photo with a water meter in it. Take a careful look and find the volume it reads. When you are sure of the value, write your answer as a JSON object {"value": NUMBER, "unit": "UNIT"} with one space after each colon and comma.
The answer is {"value": 729325.1929, "unit": "m³"}
